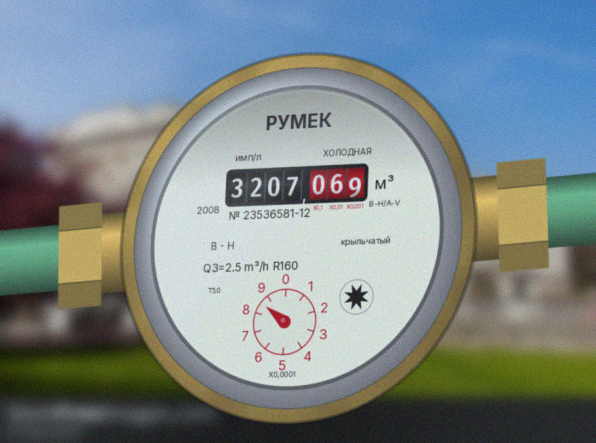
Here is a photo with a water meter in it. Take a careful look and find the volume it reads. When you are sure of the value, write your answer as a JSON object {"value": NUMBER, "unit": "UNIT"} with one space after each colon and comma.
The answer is {"value": 3207.0688, "unit": "m³"}
